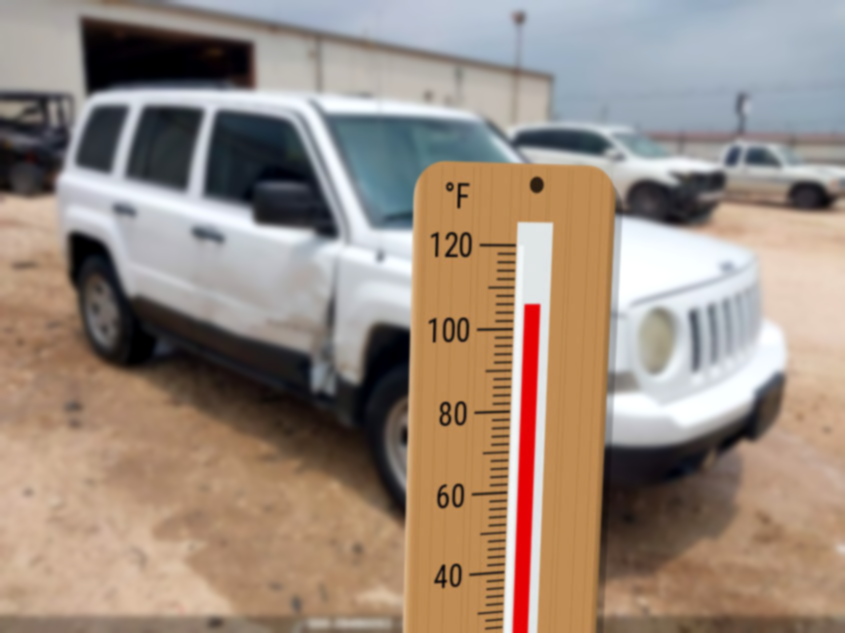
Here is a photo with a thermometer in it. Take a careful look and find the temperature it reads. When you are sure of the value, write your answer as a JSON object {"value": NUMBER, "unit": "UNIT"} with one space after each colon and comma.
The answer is {"value": 106, "unit": "°F"}
